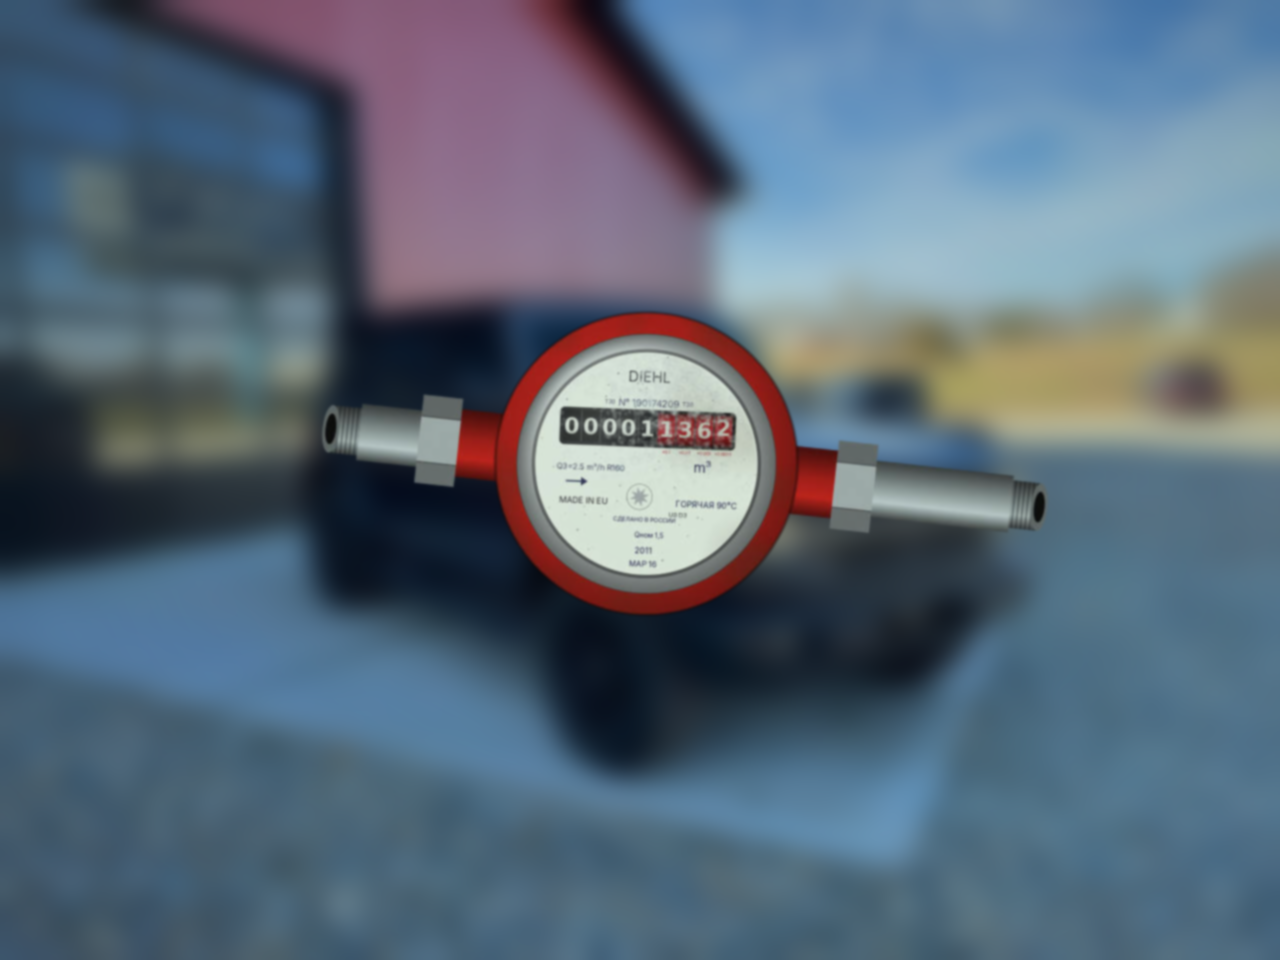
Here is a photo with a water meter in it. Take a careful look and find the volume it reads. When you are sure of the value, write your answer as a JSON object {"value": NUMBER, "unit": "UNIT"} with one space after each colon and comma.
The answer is {"value": 1.1362, "unit": "m³"}
